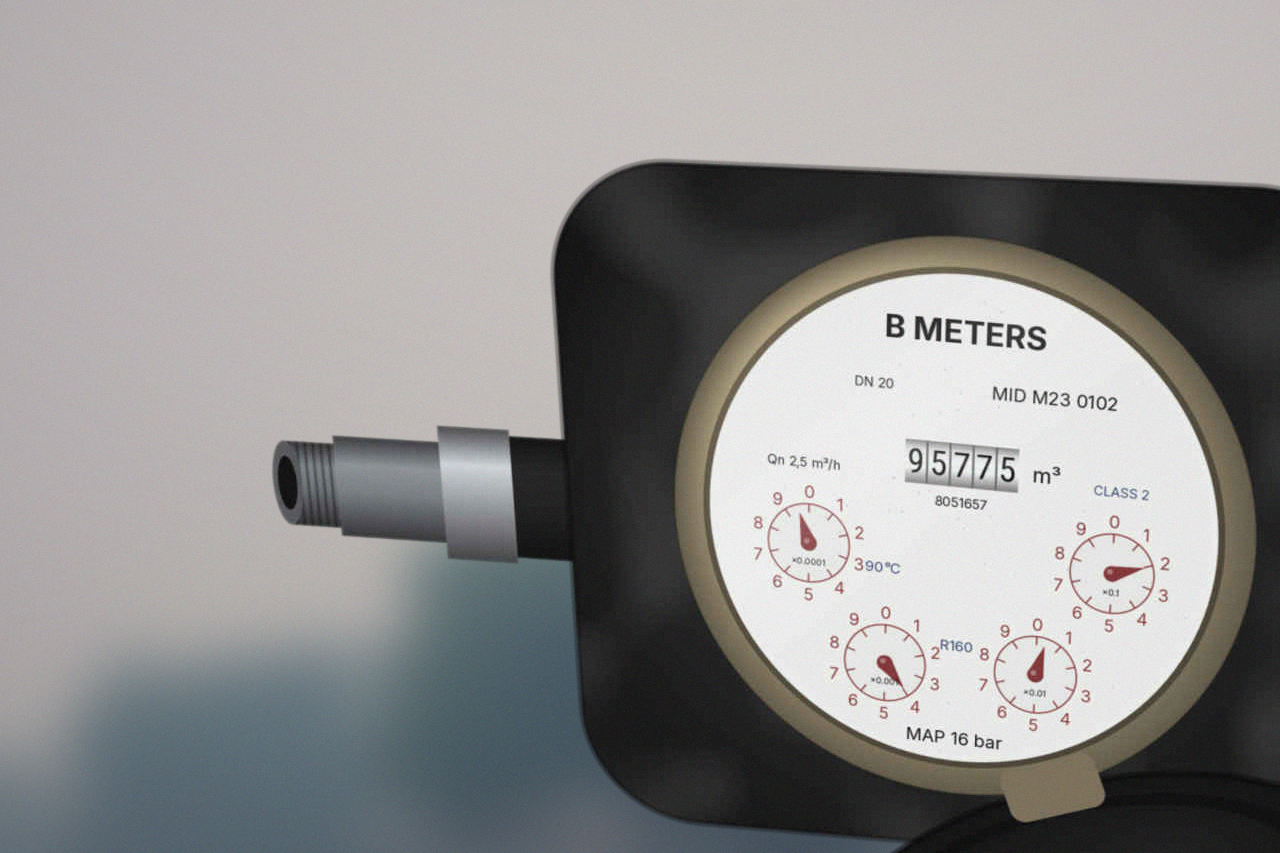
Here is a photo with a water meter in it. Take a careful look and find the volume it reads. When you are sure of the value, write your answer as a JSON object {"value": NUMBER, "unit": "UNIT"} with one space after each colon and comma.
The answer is {"value": 95775.2039, "unit": "m³"}
